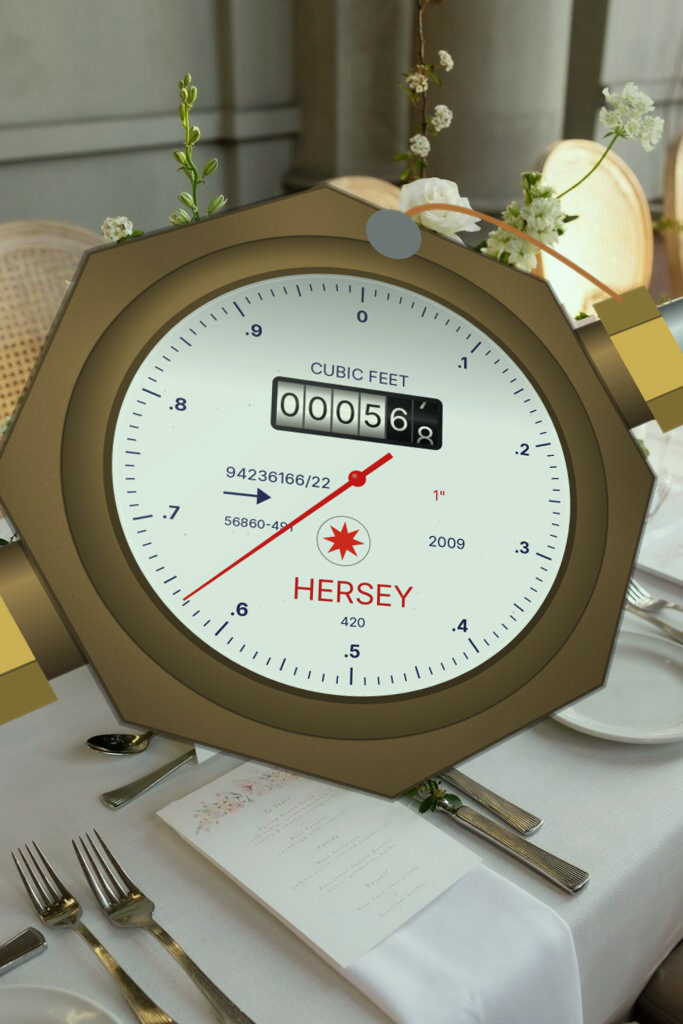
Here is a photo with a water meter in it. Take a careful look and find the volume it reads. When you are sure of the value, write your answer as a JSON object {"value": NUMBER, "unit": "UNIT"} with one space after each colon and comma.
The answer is {"value": 567.63, "unit": "ft³"}
